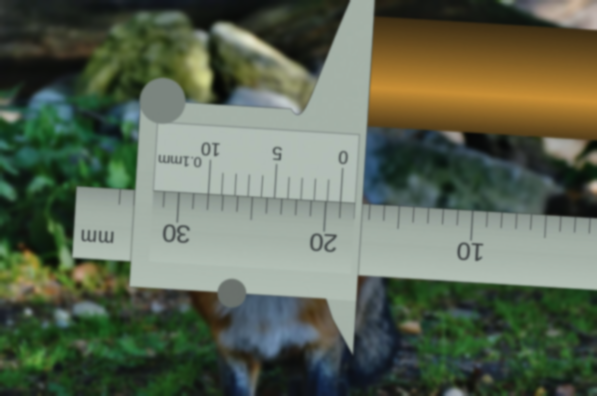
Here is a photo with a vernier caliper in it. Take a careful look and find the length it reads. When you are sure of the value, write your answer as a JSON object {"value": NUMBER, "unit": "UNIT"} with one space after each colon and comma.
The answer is {"value": 19.0, "unit": "mm"}
